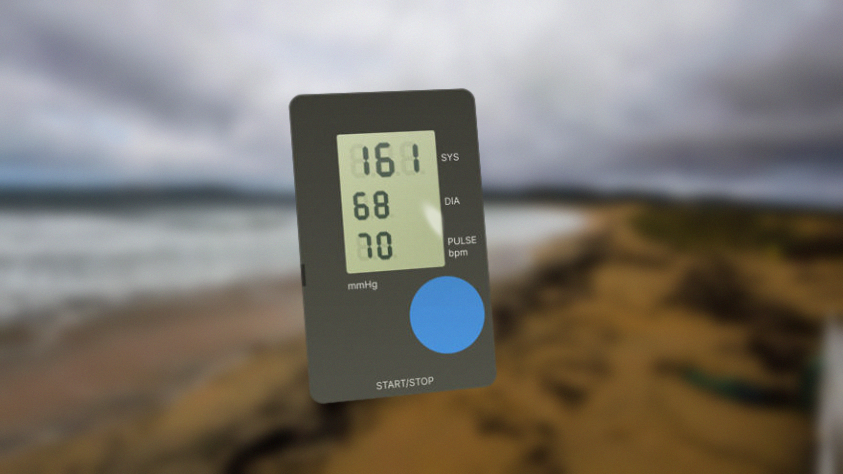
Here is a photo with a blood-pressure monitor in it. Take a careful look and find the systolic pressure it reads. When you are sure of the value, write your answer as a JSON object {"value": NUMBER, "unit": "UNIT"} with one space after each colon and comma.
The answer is {"value": 161, "unit": "mmHg"}
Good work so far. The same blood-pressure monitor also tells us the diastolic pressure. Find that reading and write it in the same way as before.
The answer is {"value": 68, "unit": "mmHg"}
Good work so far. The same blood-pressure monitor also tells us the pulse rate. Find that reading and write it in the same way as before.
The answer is {"value": 70, "unit": "bpm"}
